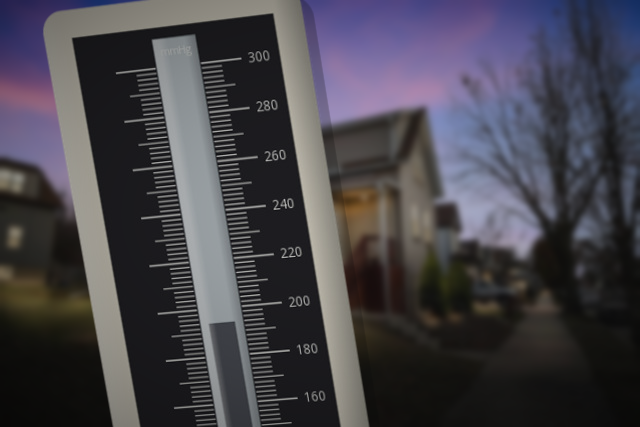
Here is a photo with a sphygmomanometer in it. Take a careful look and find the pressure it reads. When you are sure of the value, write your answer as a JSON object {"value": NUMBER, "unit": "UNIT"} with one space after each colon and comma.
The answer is {"value": 194, "unit": "mmHg"}
